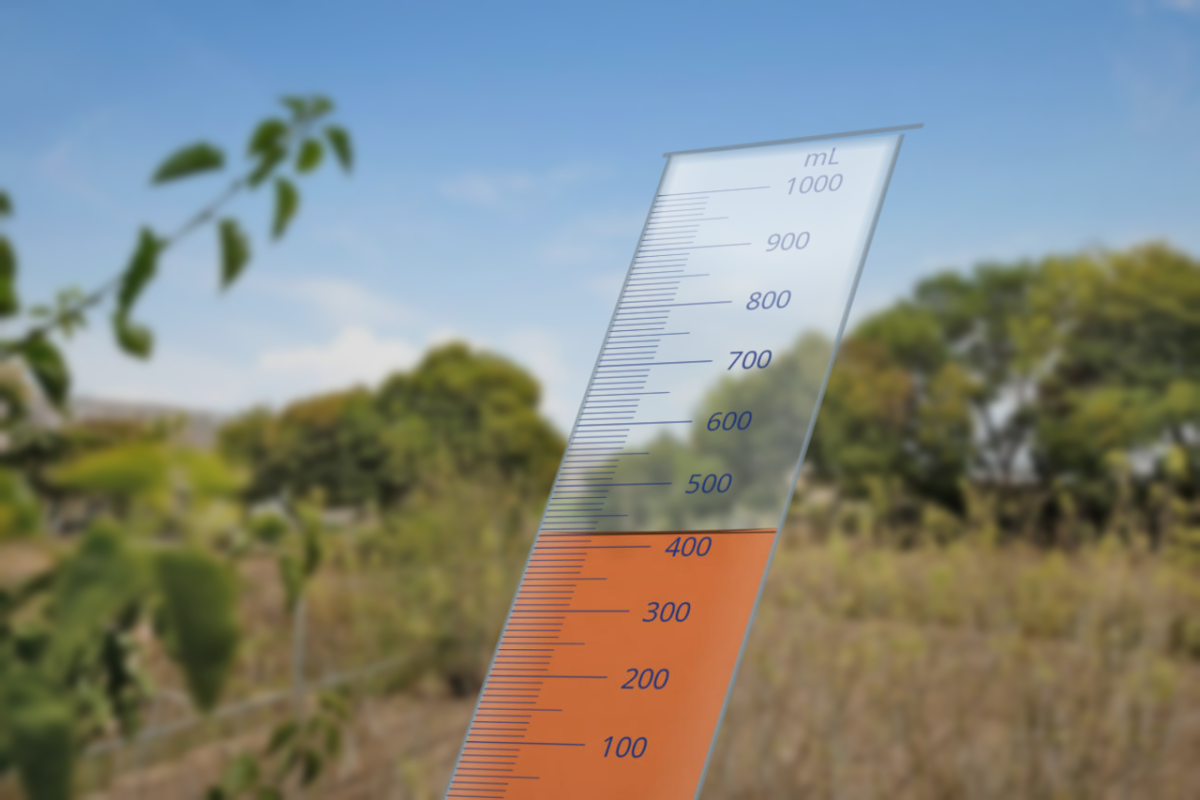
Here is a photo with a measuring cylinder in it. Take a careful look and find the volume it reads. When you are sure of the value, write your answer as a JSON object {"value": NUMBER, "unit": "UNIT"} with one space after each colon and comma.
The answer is {"value": 420, "unit": "mL"}
